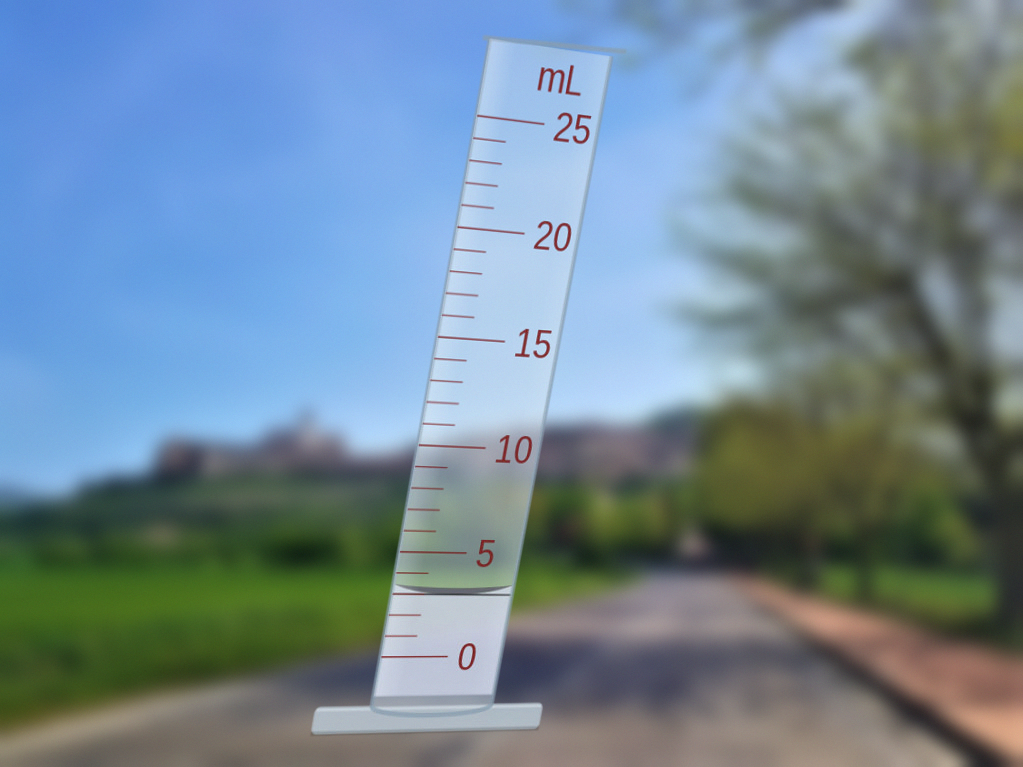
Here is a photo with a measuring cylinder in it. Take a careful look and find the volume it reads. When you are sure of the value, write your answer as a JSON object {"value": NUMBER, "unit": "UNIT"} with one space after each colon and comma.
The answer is {"value": 3, "unit": "mL"}
